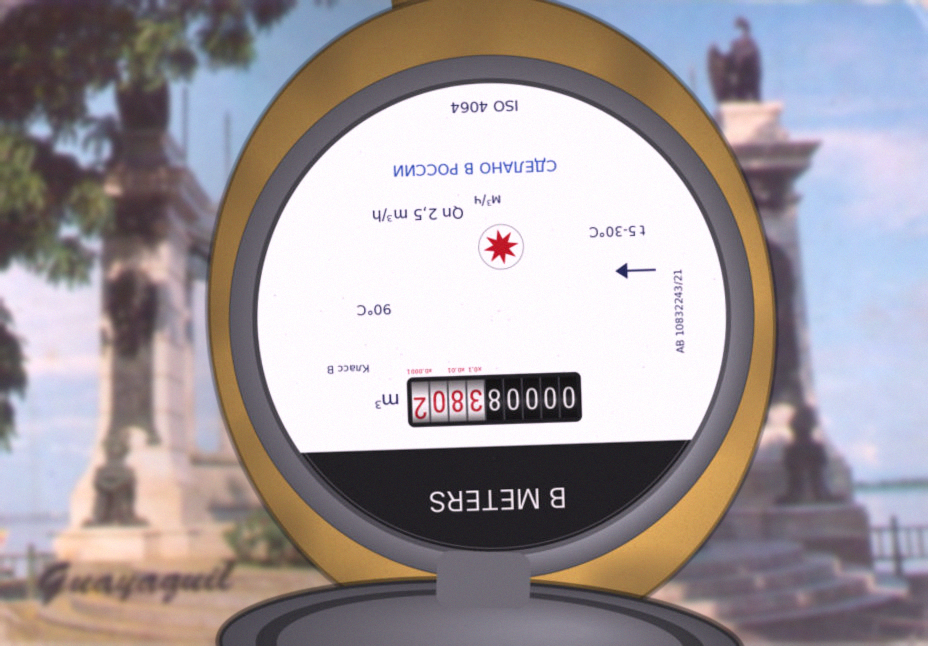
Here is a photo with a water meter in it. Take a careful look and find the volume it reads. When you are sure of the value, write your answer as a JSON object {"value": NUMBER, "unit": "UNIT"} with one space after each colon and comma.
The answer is {"value": 8.3802, "unit": "m³"}
